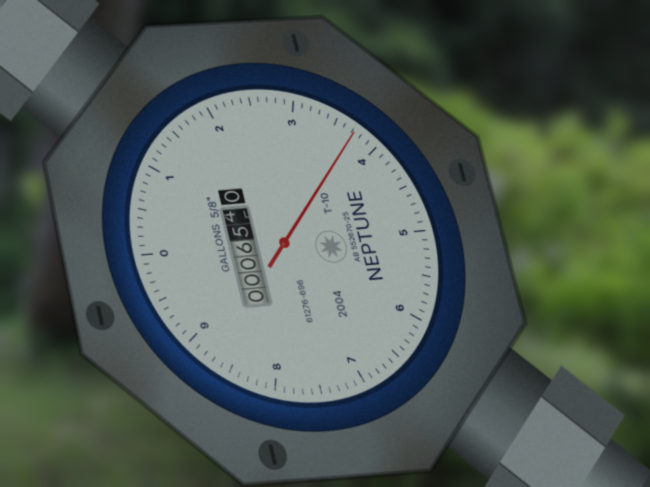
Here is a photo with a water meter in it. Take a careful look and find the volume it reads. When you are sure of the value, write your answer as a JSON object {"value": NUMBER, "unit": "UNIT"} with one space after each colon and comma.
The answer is {"value": 6543.7, "unit": "gal"}
